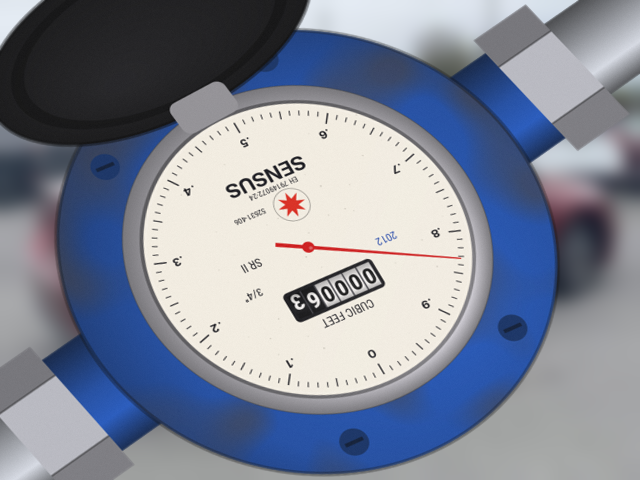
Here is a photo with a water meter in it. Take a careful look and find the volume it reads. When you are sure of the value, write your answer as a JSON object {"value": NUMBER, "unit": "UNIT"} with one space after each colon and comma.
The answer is {"value": 62.83, "unit": "ft³"}
